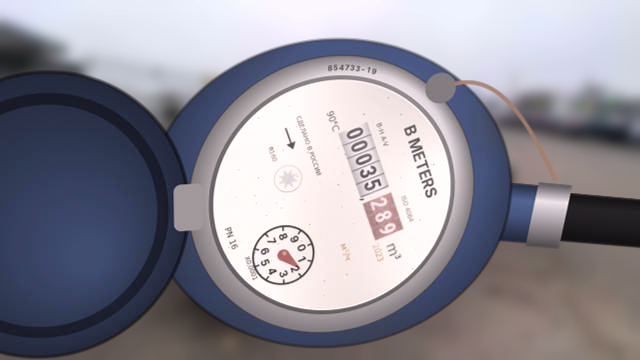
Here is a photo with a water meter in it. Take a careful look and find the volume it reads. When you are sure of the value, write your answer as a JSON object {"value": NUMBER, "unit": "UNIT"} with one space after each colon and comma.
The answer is {"value": 35.2891, "unit": "m³"}
